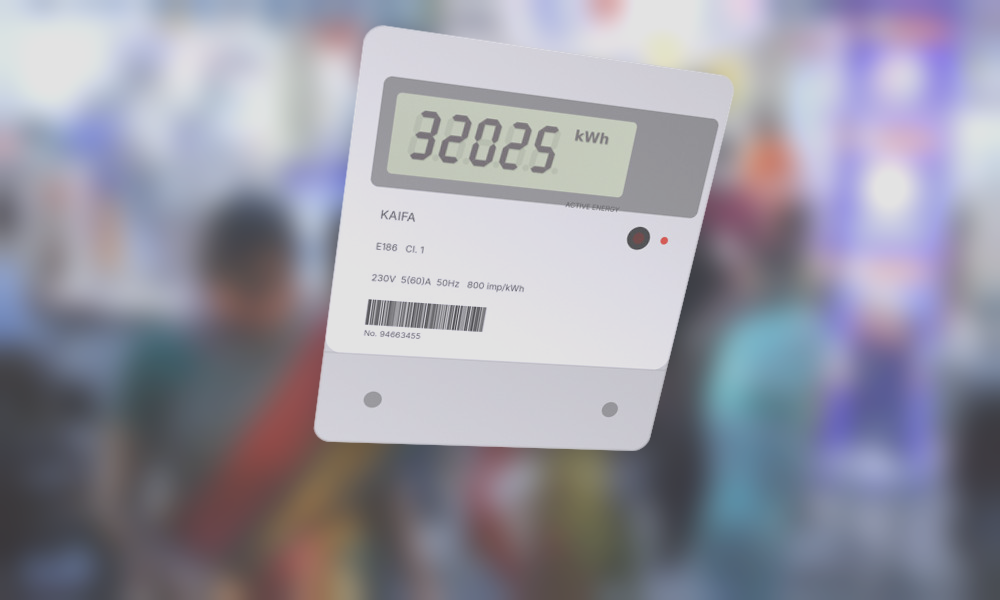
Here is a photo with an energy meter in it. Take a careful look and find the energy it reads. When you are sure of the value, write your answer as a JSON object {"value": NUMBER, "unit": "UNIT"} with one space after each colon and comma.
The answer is {"value": 32025, "unit": "kWh"}
